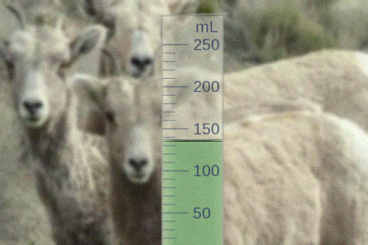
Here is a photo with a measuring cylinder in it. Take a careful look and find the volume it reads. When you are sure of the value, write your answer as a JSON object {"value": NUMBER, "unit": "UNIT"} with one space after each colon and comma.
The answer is {"value": 135, "unit": "mL"}
